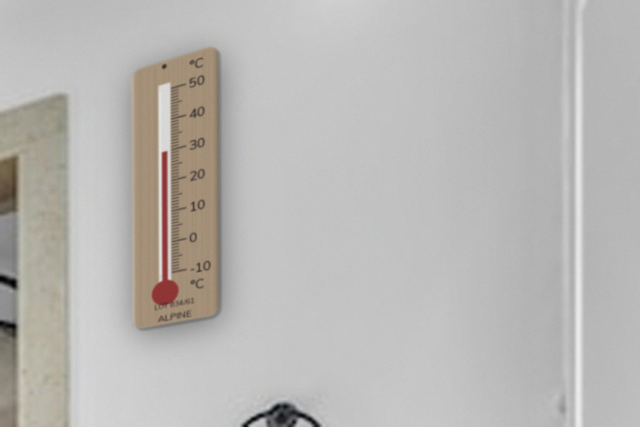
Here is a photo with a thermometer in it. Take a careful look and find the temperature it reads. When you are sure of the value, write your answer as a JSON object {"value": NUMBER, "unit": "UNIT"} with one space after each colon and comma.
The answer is {"value": 30, "unit": "°C"}
